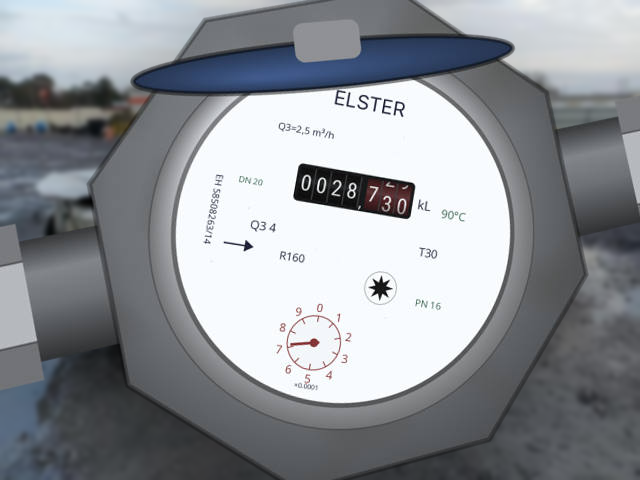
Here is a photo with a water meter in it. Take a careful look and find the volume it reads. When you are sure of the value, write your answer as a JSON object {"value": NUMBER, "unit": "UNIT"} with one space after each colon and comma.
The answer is {"value": 28.7297, "unit": "kL"}
